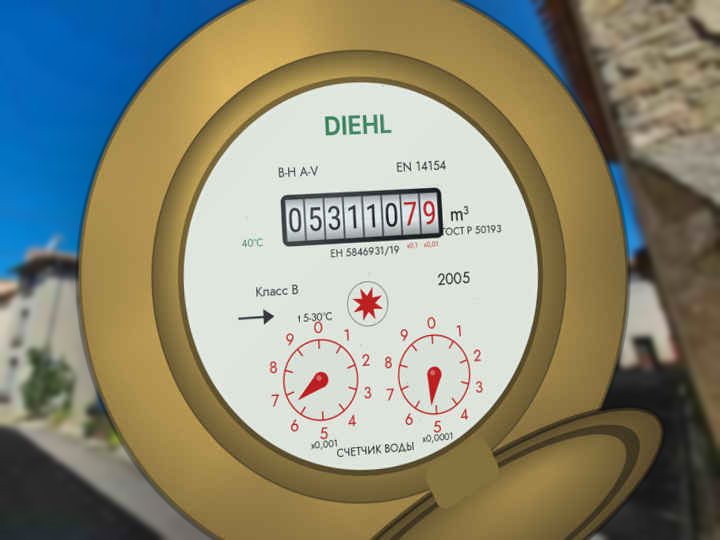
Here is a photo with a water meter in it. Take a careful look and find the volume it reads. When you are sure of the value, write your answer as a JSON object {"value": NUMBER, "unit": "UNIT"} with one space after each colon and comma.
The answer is {"value": 53110.7965, "unit": "m³"}
